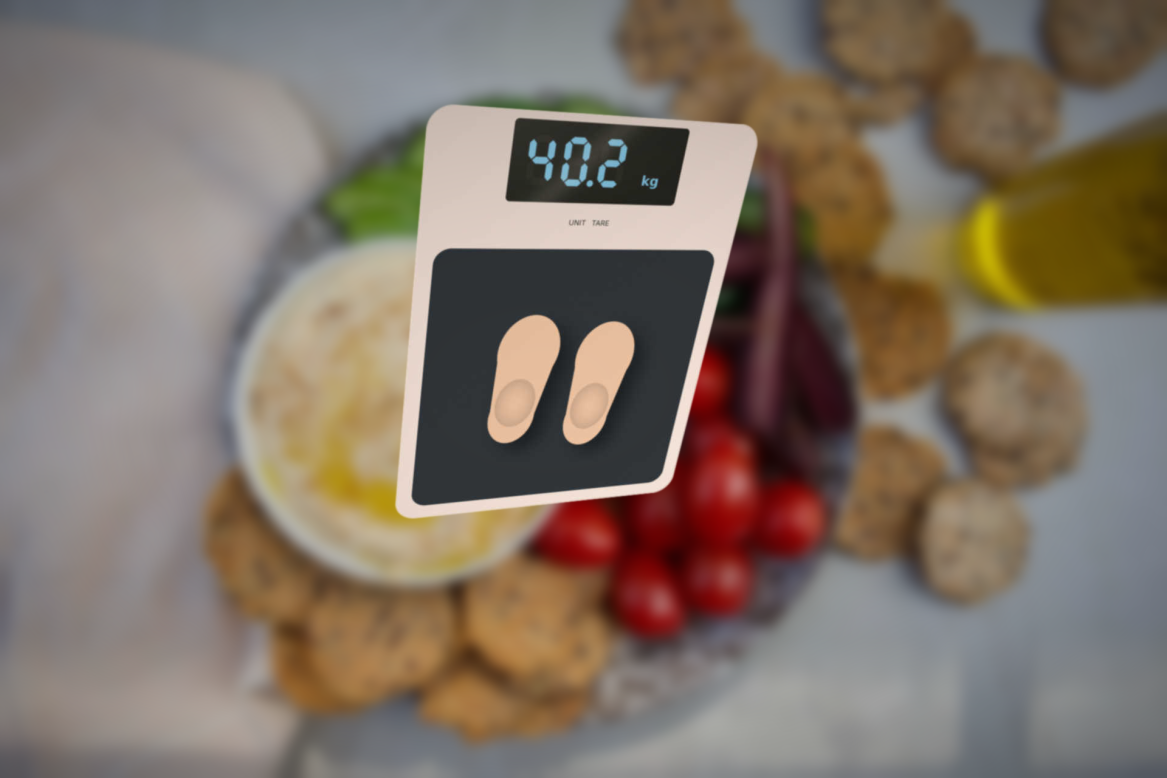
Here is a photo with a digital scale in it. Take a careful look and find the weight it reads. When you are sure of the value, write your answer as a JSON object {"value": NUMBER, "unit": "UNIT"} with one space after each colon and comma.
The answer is {"value": 40.2, "unit": "kg"}
